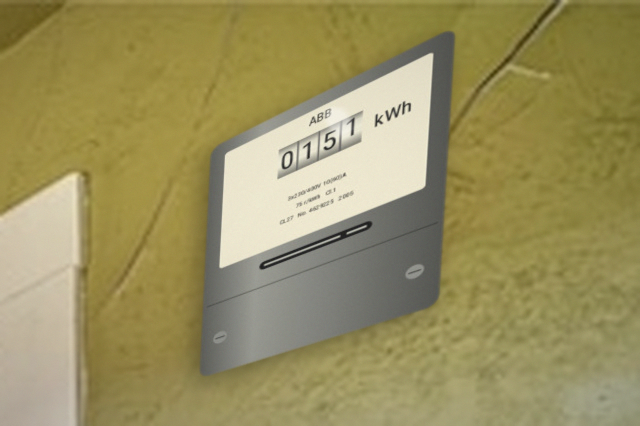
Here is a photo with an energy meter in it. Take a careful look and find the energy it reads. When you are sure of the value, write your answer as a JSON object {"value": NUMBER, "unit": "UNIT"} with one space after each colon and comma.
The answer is {"value": 151, "unit": "kWh"}
